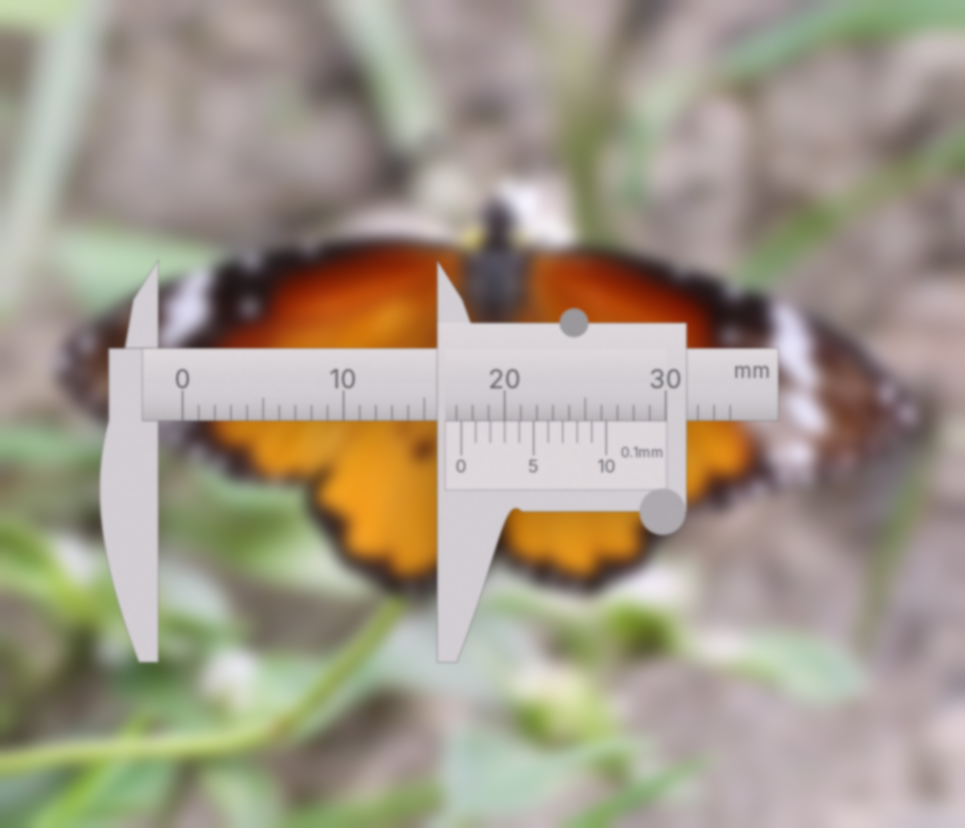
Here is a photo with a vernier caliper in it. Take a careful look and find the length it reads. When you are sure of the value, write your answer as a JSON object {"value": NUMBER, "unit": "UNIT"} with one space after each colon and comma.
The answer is {"value": 17.3, "unit": "mm"}
